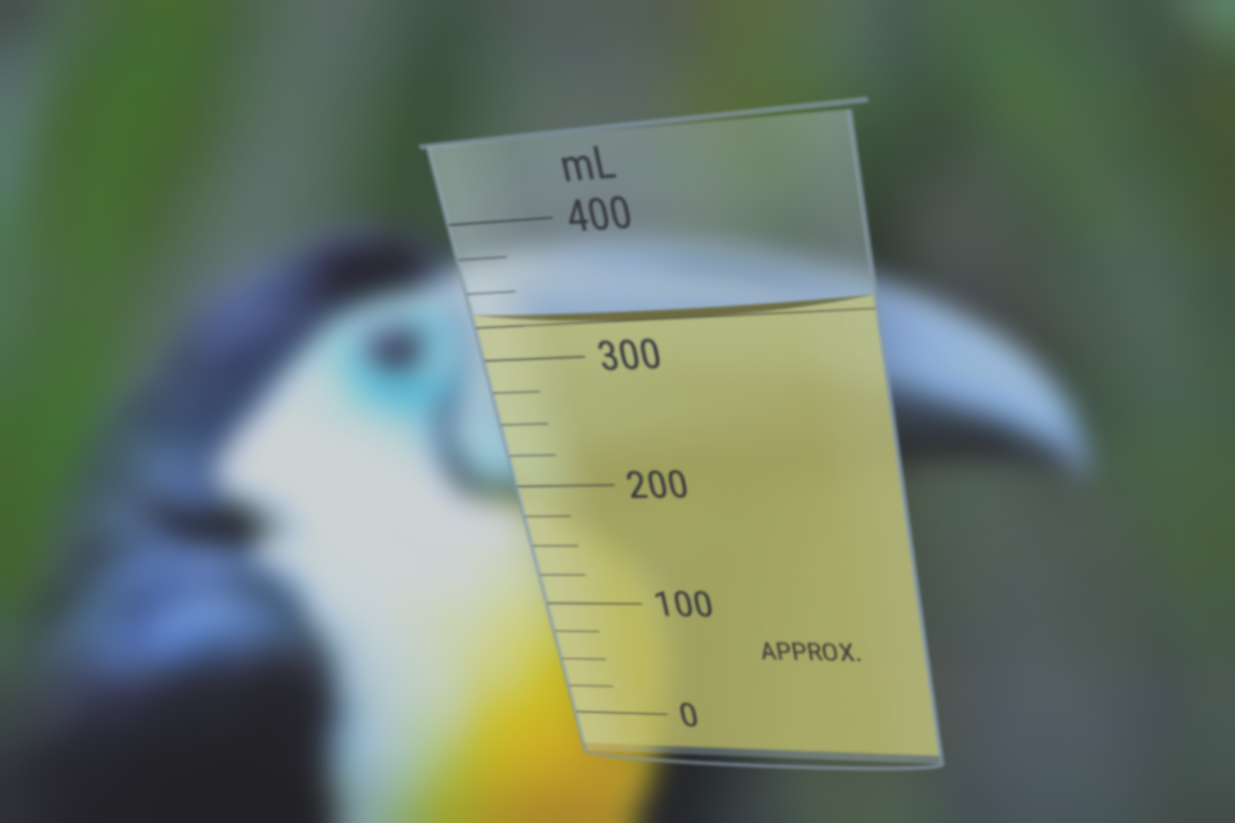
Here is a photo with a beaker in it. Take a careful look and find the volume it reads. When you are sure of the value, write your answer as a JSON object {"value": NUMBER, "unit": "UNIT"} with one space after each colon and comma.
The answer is {"value": 325, "unit": "mL"}
